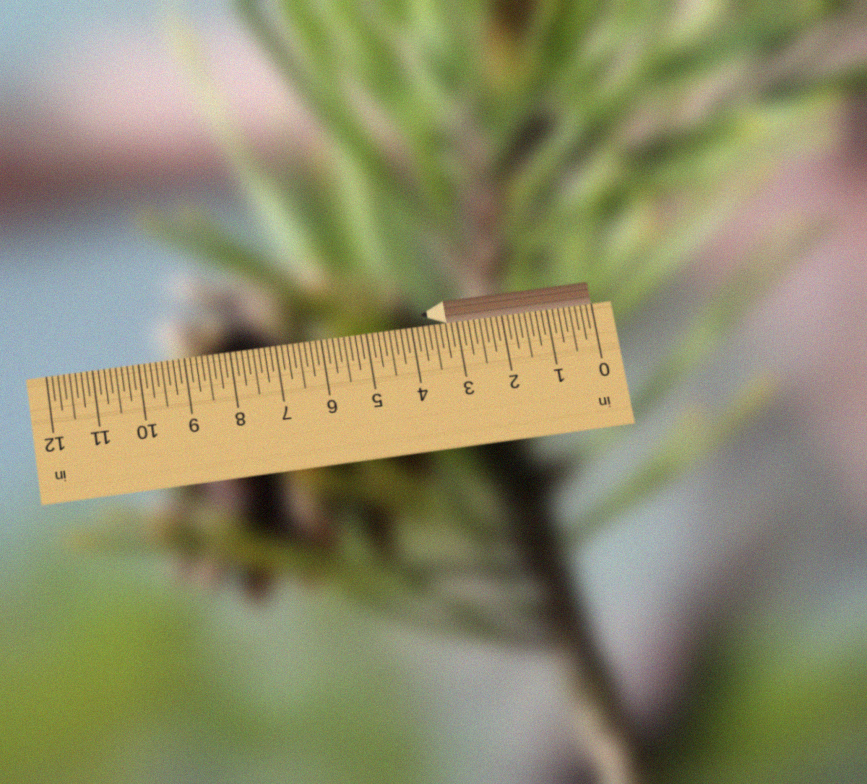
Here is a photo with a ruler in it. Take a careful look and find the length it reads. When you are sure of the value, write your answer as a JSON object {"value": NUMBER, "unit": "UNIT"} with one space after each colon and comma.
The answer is {"value": 3.75, "unit": "in"}
